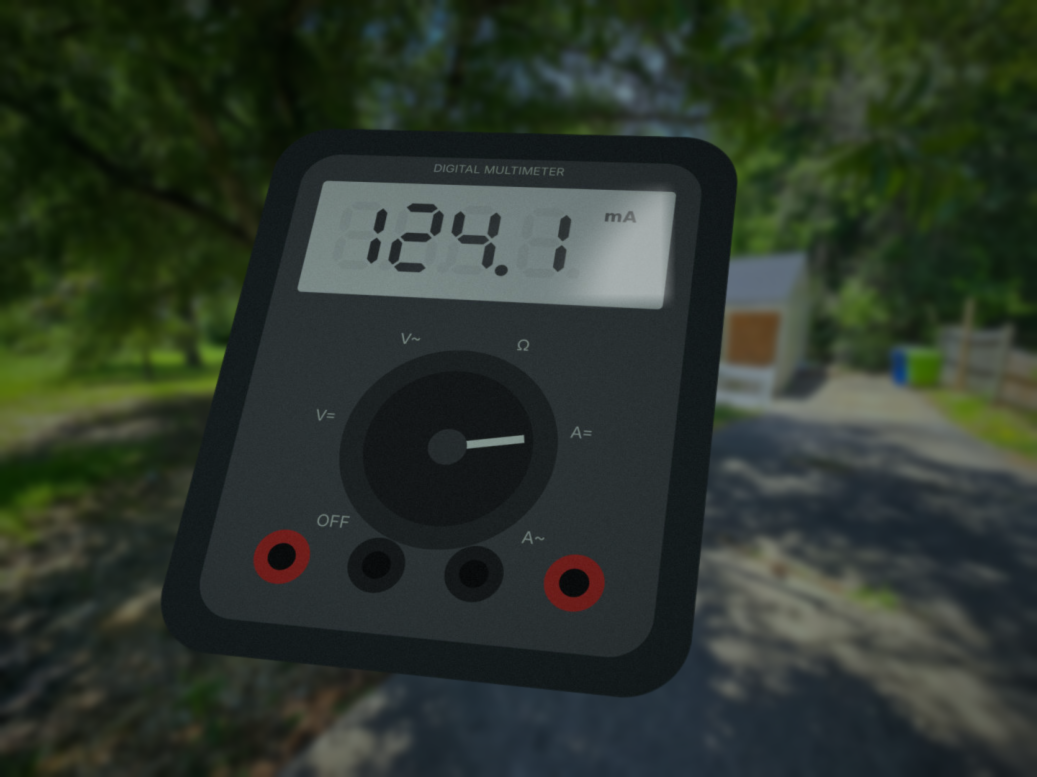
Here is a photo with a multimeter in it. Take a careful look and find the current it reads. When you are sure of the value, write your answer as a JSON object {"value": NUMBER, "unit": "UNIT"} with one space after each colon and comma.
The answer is {"value": 124.1, "unit": "mA"}
